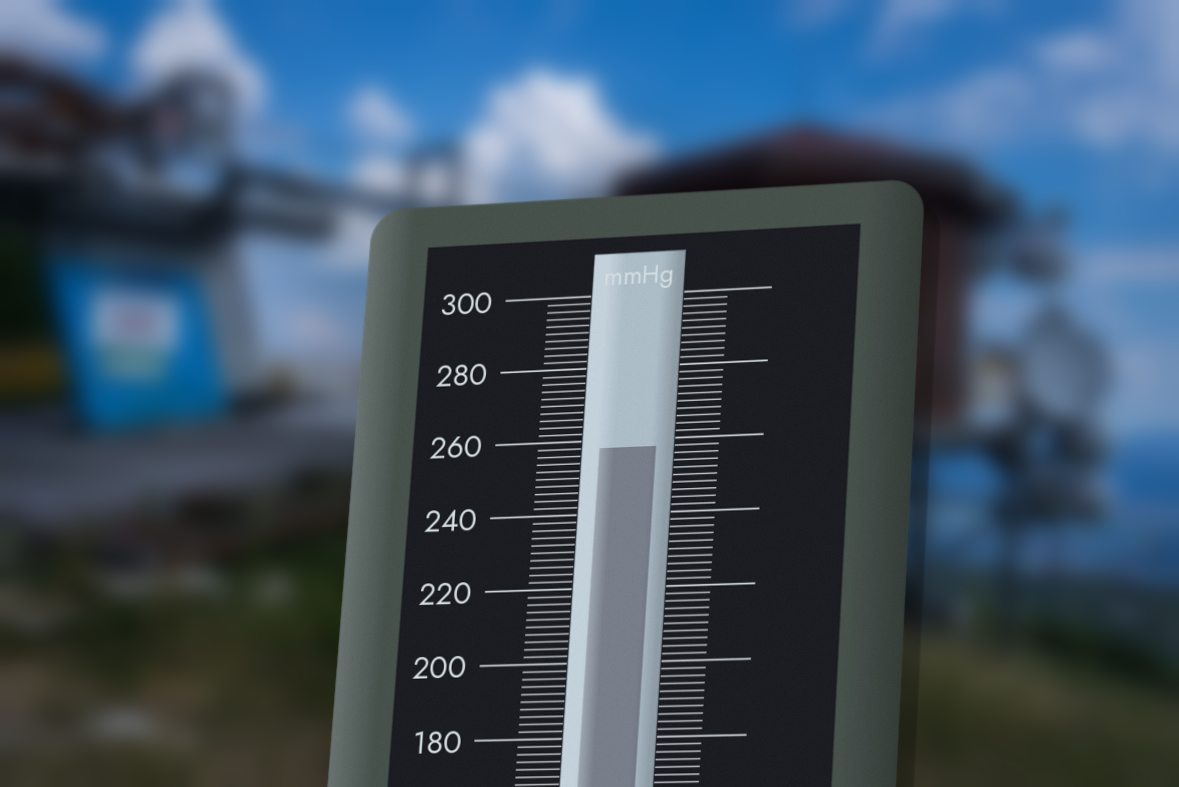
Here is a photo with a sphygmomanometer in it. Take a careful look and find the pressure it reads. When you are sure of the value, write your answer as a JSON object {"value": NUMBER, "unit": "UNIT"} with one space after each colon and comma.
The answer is {"value": 258, "unit": "mmHg"}
